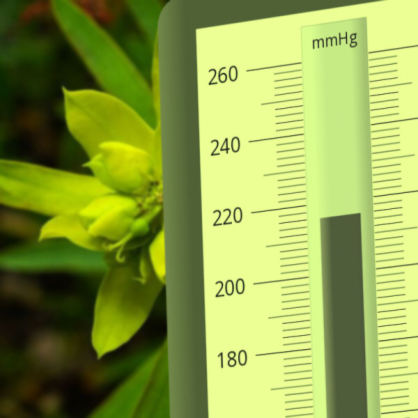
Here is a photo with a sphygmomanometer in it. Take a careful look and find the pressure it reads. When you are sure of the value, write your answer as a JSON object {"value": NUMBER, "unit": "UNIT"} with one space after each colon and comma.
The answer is {"value": 216, "unit": "mmHg"}
